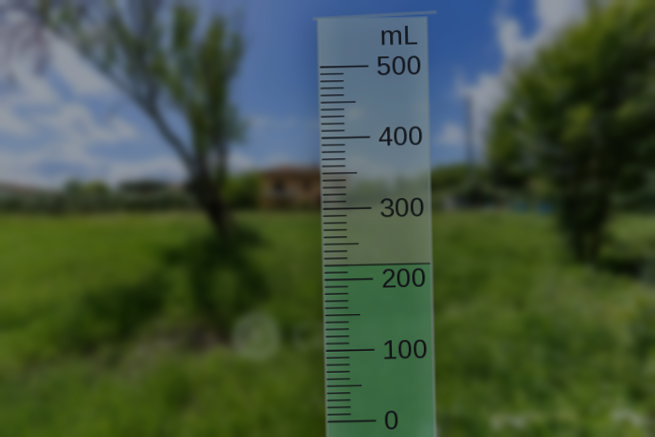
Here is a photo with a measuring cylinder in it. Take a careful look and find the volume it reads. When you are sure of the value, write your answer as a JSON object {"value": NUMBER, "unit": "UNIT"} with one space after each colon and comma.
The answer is {"value": 220, "unit": "mL"}
